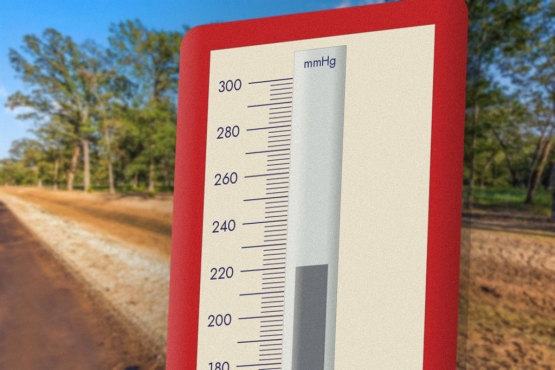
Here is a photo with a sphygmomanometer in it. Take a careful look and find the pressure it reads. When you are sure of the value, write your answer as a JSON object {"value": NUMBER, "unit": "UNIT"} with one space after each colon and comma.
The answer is {"value": 220, "unit": "mmHg"}
